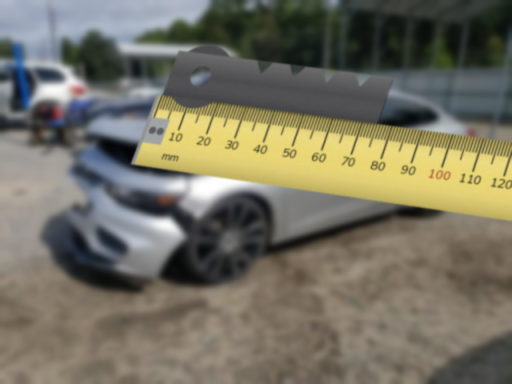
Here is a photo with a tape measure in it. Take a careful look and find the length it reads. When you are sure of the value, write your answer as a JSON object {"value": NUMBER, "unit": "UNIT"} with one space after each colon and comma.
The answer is {"value": 75, "unit": "mm"}
